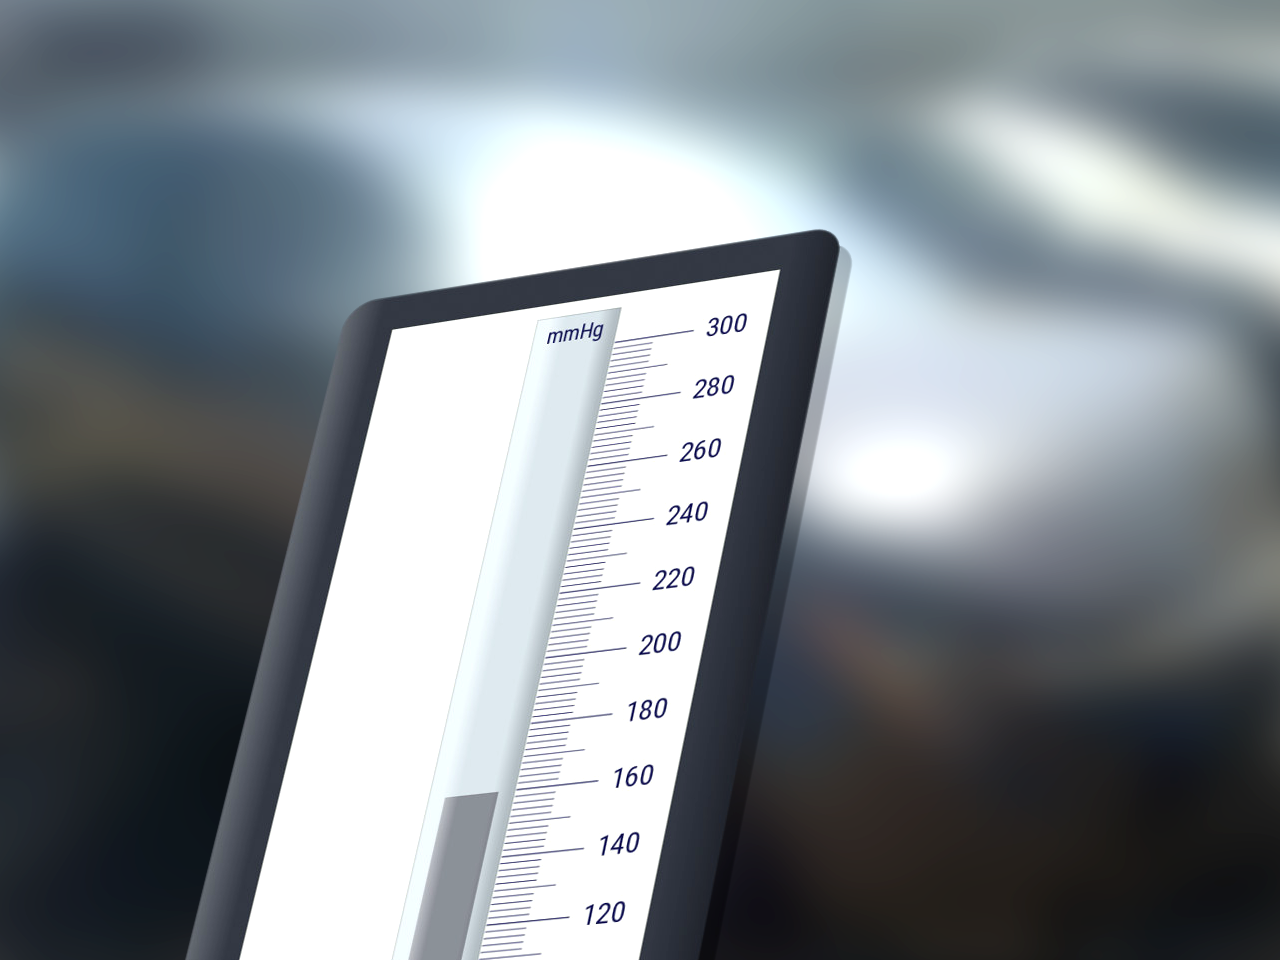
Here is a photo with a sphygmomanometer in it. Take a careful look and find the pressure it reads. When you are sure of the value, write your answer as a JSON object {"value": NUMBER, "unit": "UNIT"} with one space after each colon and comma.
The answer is {"value": 160, "unit": "mmHg"}
